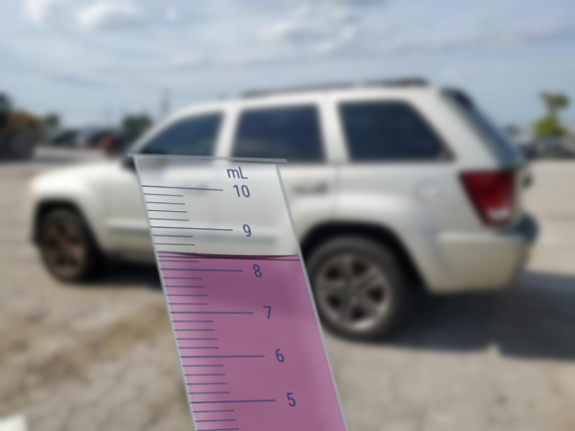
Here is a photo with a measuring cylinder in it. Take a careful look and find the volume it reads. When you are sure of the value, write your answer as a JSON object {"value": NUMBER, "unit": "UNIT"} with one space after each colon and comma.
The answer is {"value": 8.3, "unit": "mL"}
